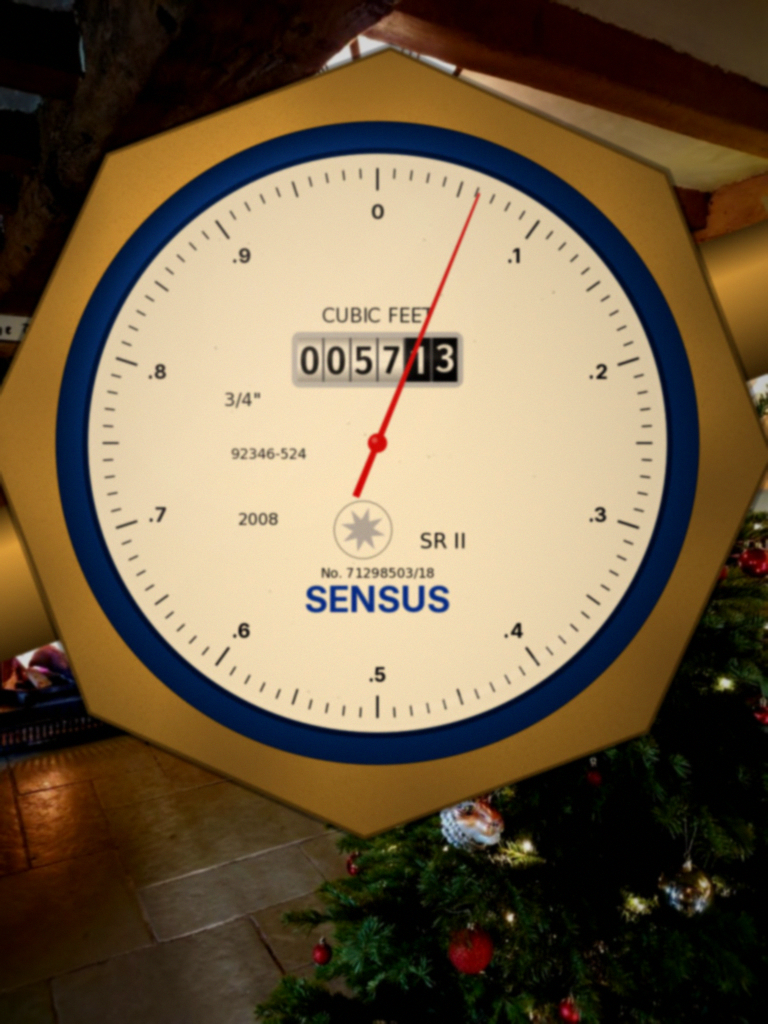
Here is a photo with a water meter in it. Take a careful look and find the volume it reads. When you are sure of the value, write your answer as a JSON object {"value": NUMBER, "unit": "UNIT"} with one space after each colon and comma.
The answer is {"value": 5713.06, "unit": "ft³"}
